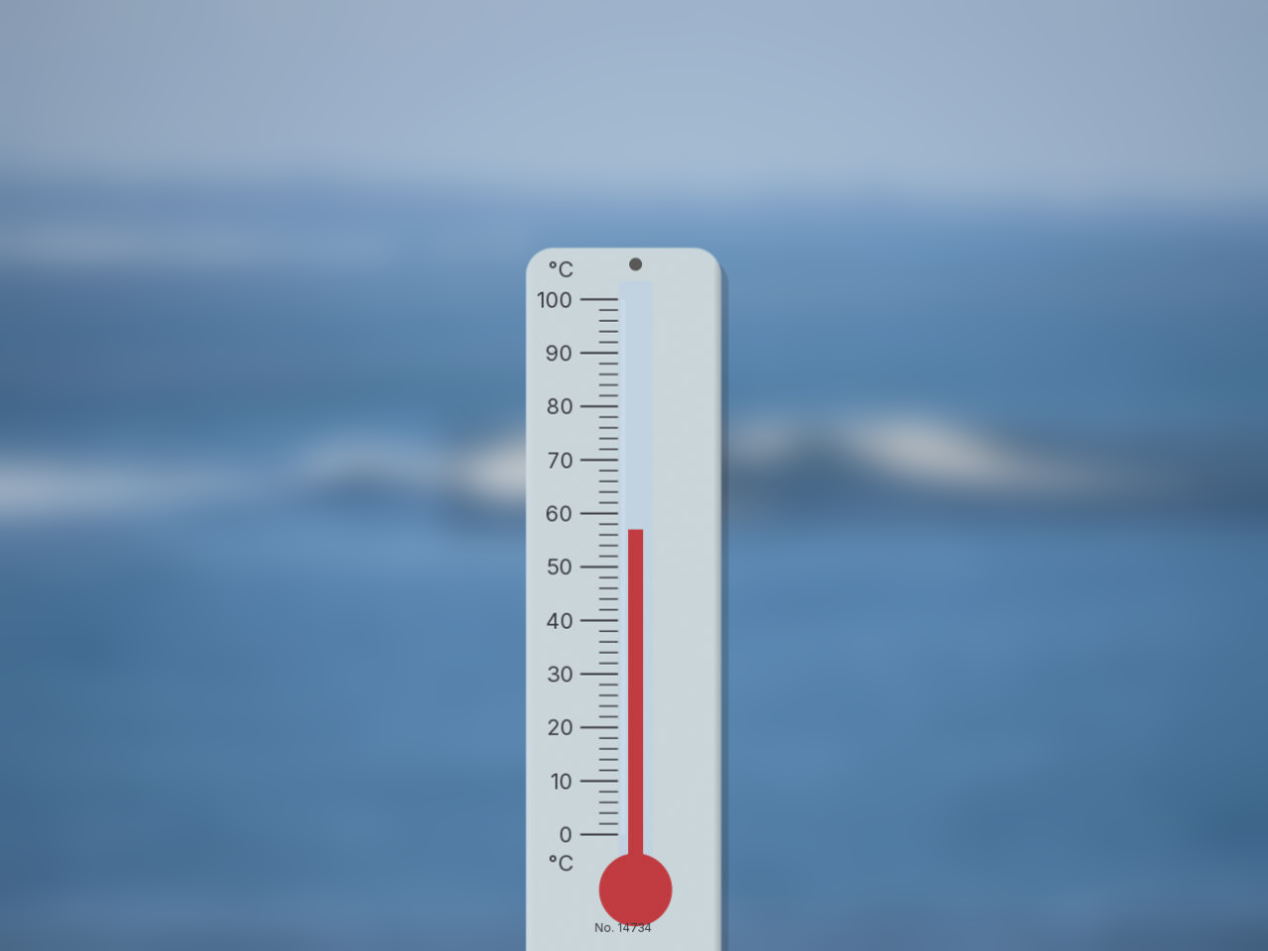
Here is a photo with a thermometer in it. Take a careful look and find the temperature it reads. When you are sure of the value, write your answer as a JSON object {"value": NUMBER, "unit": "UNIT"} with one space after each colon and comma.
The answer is {"value": 57, "unit": "°C"}
